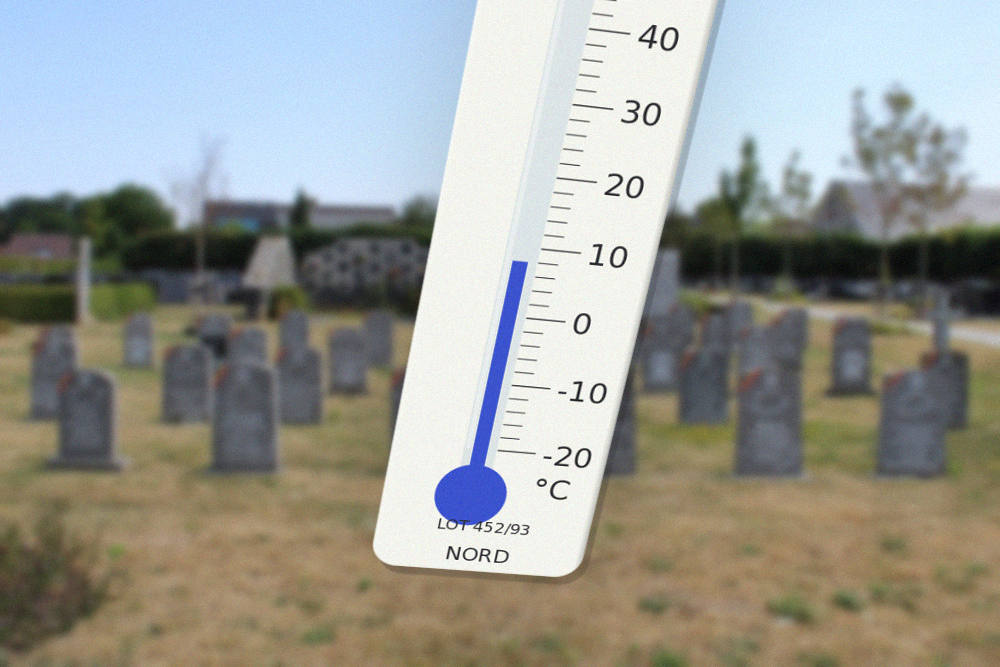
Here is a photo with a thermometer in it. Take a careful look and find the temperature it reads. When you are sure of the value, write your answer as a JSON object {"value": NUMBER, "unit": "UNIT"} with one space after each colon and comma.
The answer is {"value": 8, "unit": "°C"}
